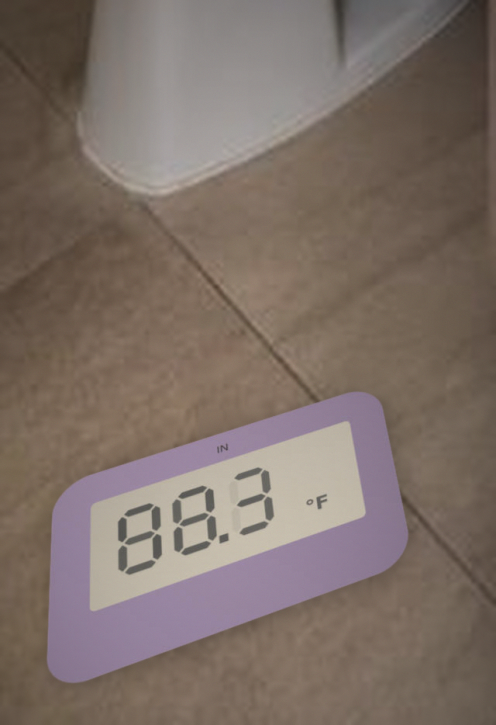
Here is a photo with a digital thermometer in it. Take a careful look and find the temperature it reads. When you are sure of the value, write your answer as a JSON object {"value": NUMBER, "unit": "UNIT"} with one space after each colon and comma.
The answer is {"value": 88.3, "unit": "°F"}
